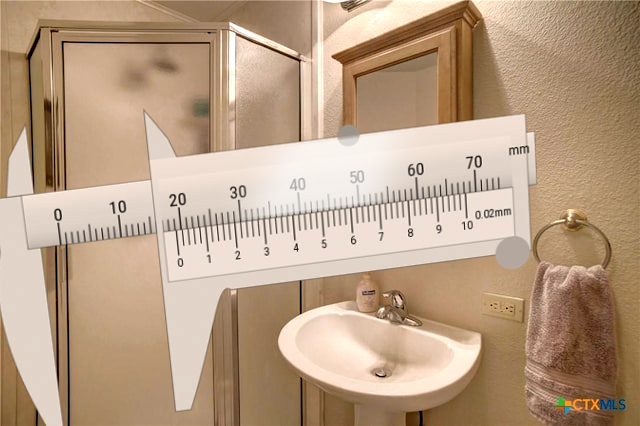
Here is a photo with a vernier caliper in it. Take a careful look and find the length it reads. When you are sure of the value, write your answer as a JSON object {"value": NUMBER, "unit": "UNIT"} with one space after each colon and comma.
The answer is {"value": 19.2, "unit": "mm"}
